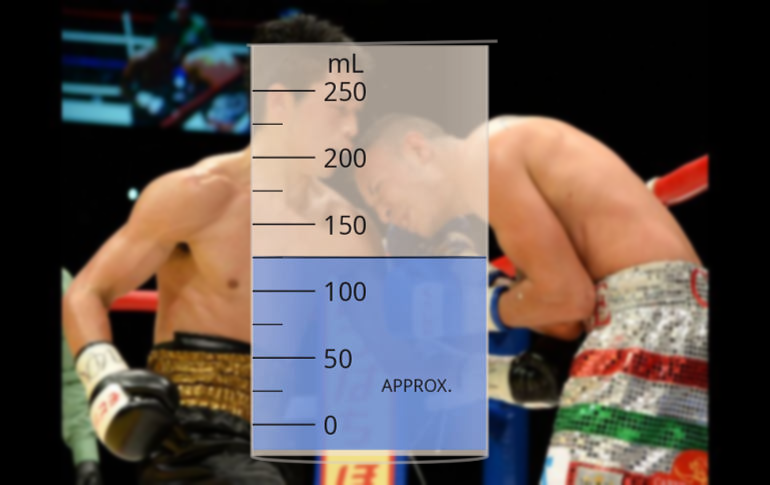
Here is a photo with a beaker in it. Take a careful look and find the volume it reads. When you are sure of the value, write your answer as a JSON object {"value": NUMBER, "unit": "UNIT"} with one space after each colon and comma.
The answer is {"value": 125, "unit": "mL"}
